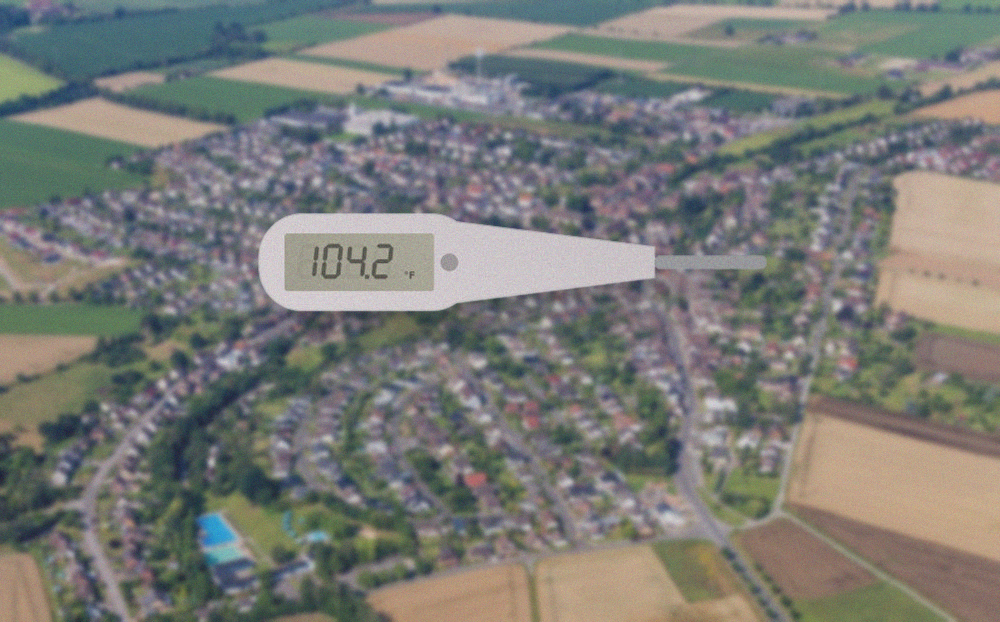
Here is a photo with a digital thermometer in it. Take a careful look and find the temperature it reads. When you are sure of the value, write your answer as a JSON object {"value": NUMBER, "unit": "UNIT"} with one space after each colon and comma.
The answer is {"value": 104.2, "unit": "°F"}
